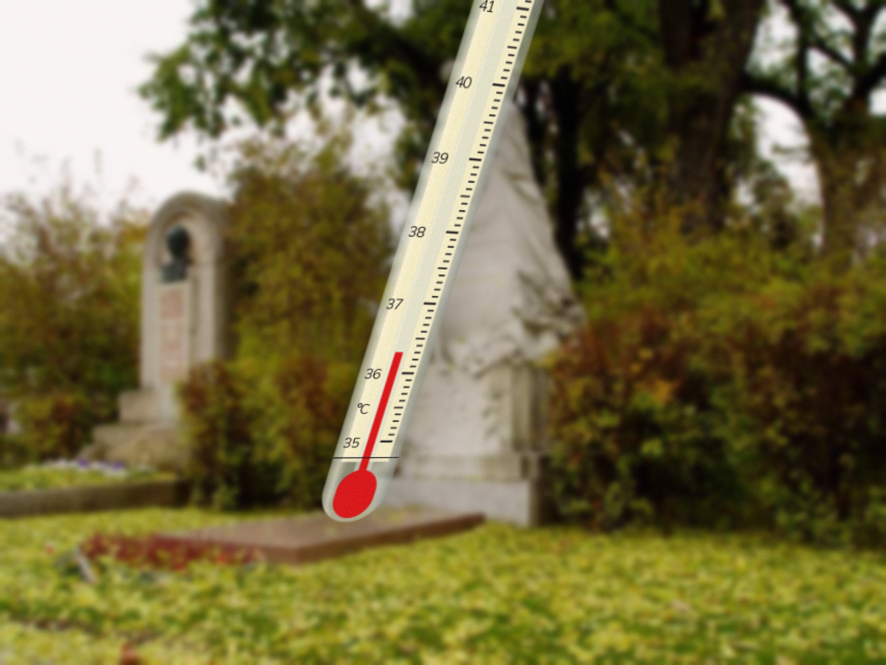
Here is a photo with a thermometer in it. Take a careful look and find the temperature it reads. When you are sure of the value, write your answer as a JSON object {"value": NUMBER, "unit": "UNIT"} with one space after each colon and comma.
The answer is {"value": 36.3, "unit": "°C"}
